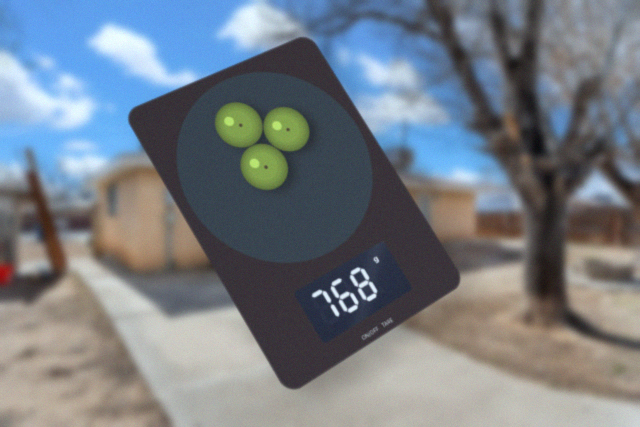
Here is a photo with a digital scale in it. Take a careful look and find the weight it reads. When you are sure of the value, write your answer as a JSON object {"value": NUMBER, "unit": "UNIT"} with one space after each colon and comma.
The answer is {"value": 768, "unit": "g"}
